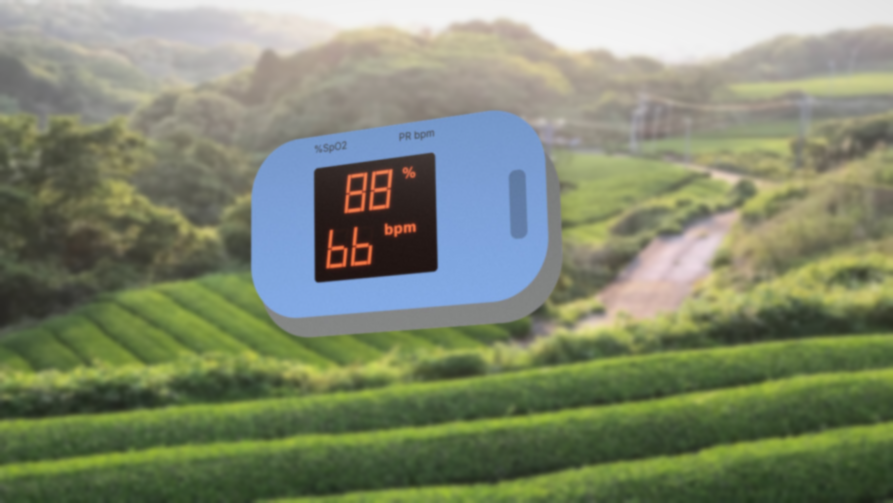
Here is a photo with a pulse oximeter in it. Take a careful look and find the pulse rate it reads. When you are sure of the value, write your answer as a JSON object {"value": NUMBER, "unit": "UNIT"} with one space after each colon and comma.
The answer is {"value": 66, "unit": "bpm"}
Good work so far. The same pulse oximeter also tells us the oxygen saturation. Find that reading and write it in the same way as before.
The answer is {"value": 88, "unit": "%"}
